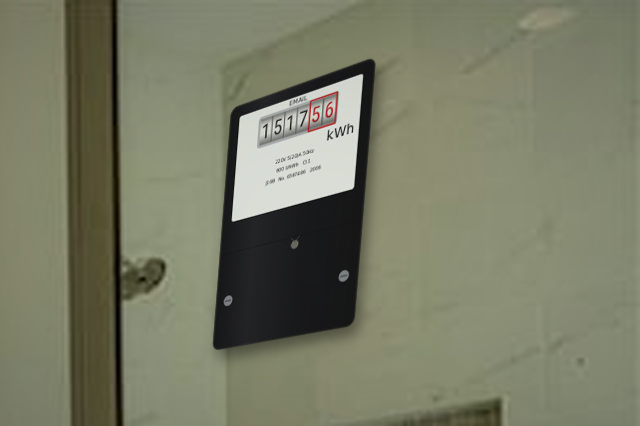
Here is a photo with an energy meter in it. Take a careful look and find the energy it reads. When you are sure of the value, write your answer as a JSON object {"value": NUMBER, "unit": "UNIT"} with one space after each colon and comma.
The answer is {"value": 1517.56, "unit": "kWh"}
